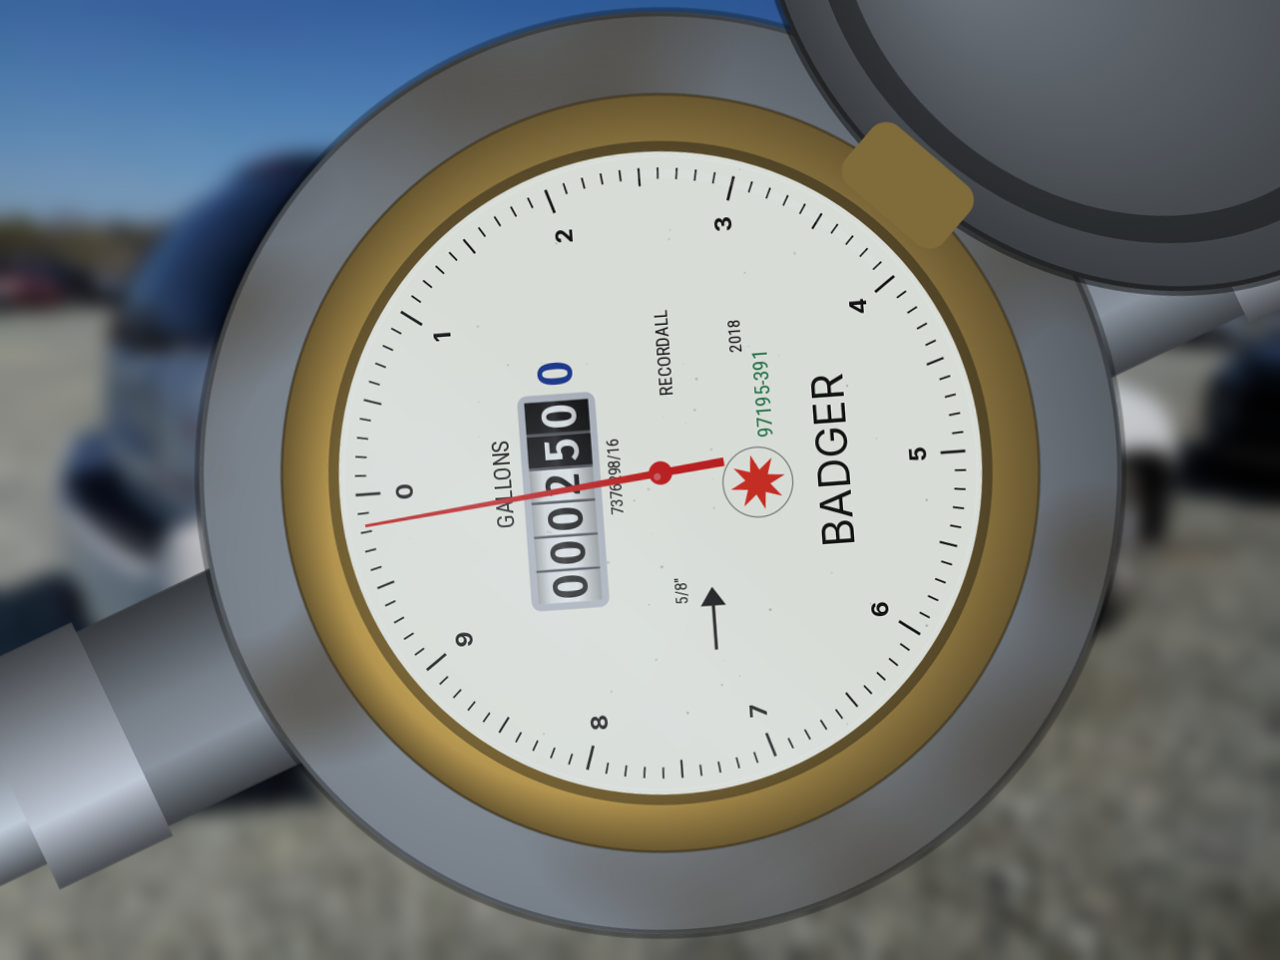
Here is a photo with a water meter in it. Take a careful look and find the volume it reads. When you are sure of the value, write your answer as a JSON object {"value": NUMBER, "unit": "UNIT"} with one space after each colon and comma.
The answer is {"value": 2499.8, "unit": "gal"}
